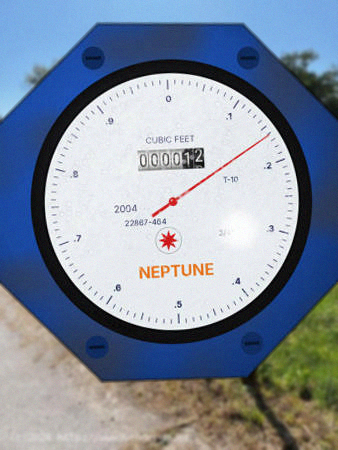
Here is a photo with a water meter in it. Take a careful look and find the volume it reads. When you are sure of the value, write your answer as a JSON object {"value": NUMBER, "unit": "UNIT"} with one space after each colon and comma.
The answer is {"value": 12.16, "unit": "ft³"}
